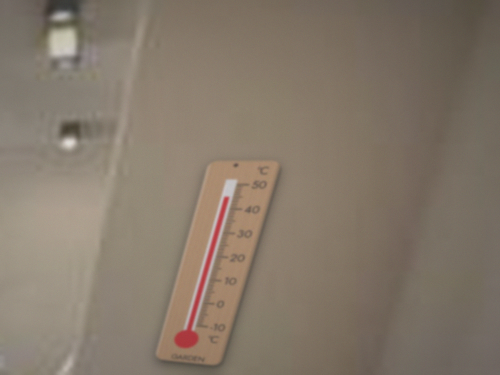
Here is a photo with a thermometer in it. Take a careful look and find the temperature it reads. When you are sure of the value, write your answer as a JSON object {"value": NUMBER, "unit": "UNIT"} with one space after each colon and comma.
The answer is {"value": 45, "unit": "°C"}
